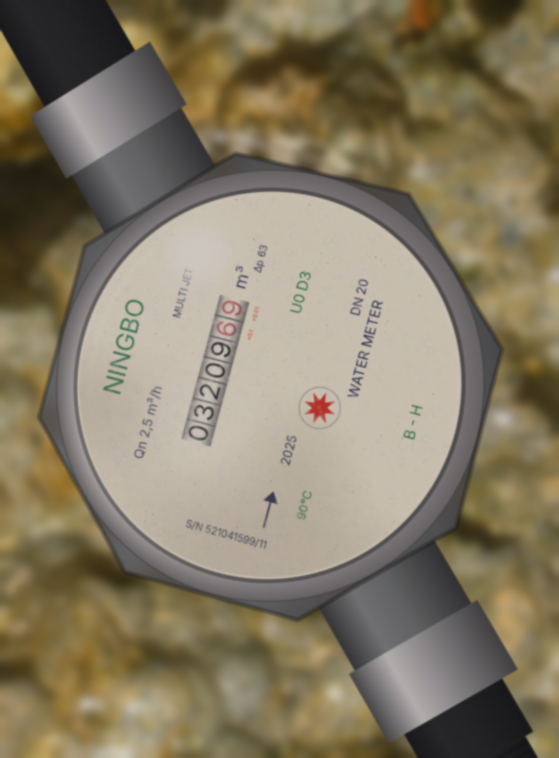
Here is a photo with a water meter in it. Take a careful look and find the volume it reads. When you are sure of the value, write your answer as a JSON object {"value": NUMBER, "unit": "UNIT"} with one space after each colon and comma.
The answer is {"value": 3209.69, "unit": "m³"}
